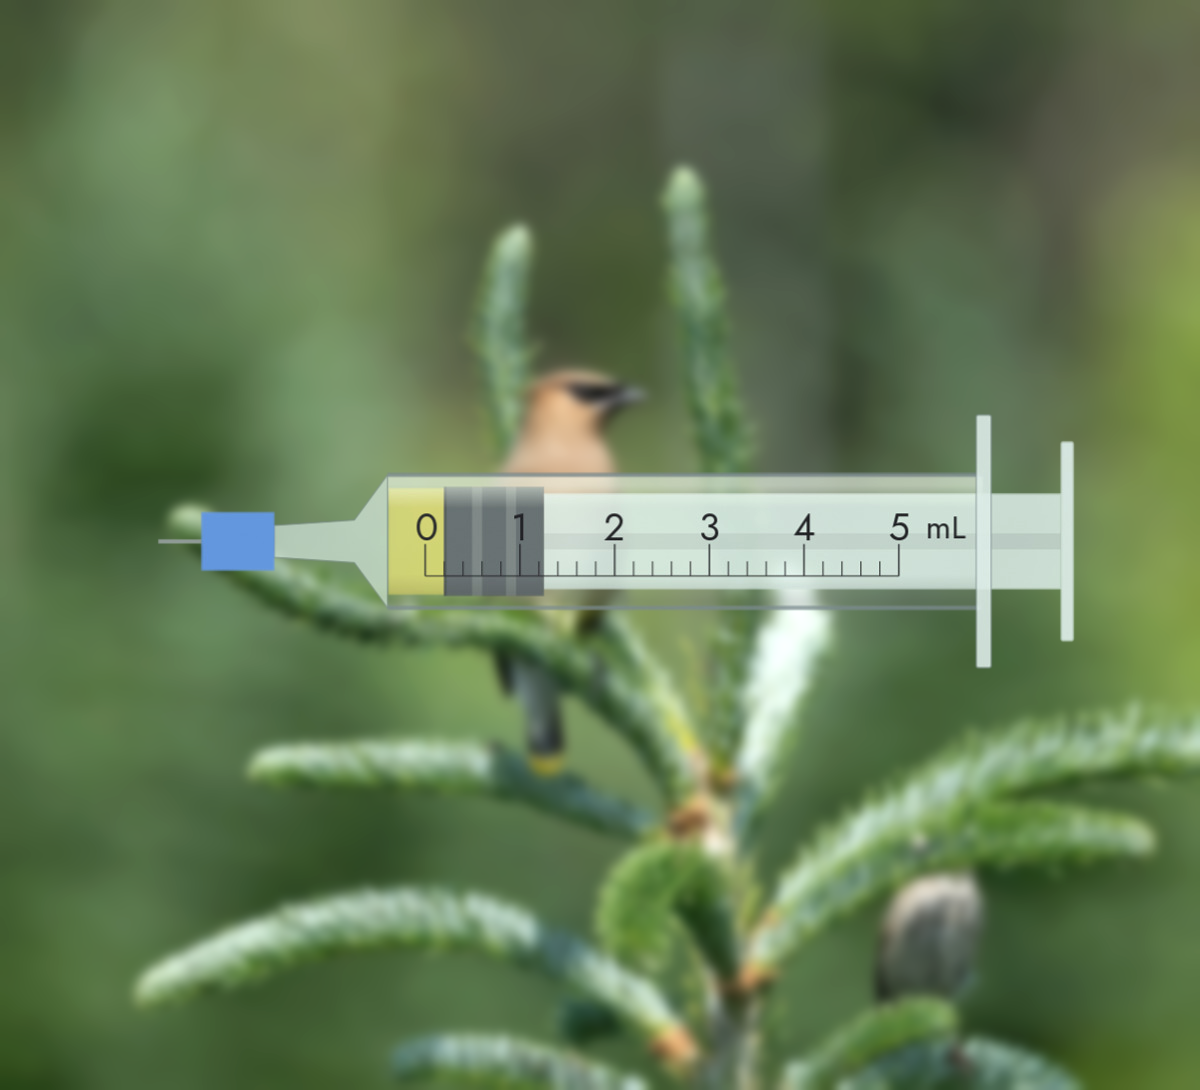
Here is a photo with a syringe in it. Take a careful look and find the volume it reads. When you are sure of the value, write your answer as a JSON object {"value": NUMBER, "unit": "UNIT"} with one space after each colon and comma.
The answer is {"value": 0.2, "unit": "mL"}
